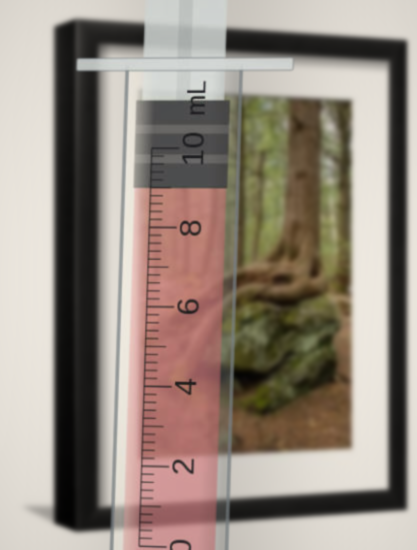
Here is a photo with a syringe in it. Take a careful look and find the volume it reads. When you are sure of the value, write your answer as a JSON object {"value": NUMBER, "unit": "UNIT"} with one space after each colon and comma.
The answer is {"value": 9, "unit": "mL"}
